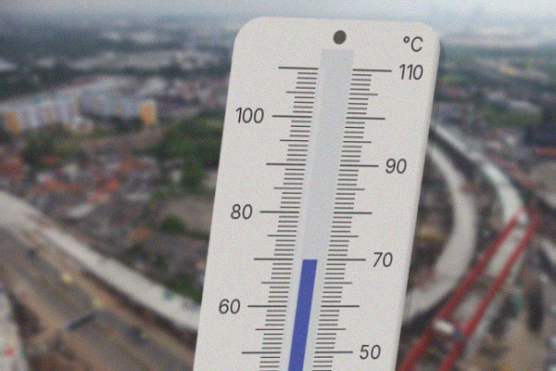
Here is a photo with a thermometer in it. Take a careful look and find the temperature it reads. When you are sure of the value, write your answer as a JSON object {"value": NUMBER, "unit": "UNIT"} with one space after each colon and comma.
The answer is {"value": 70, "unit": "°C"}
